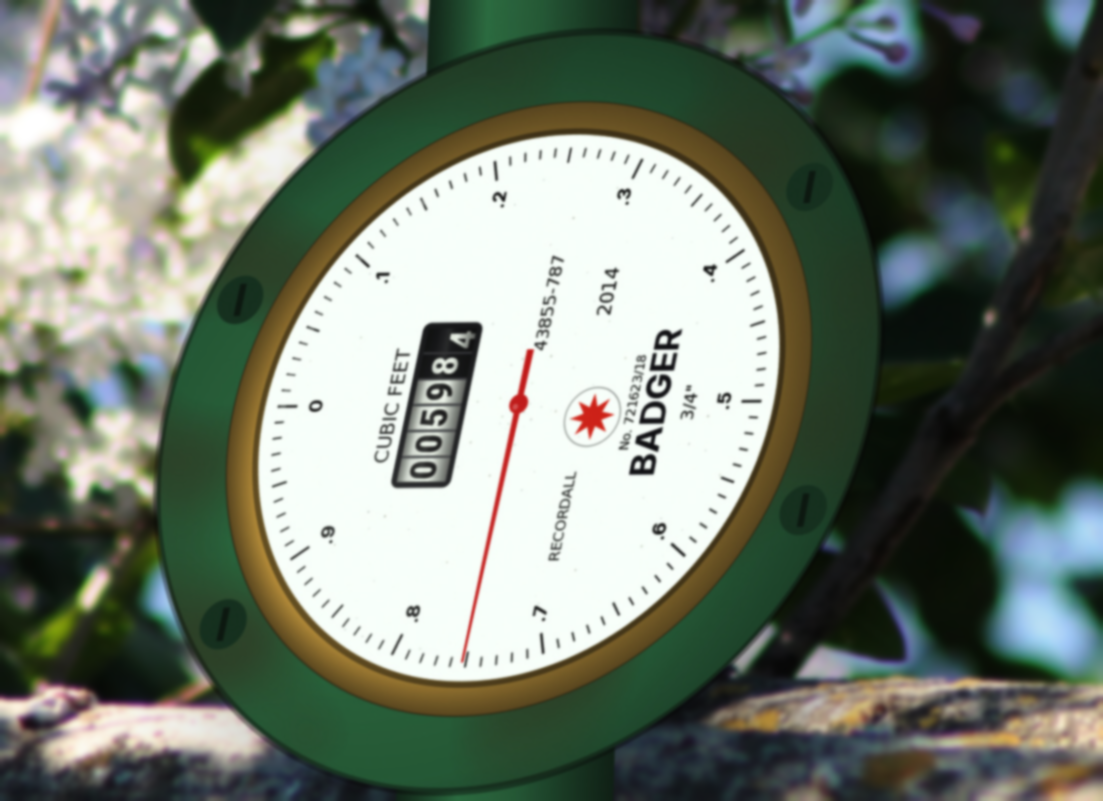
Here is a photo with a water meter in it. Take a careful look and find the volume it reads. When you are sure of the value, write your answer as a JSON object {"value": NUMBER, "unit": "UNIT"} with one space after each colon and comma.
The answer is {"value": 5983.75, "unit": "ft³"}
